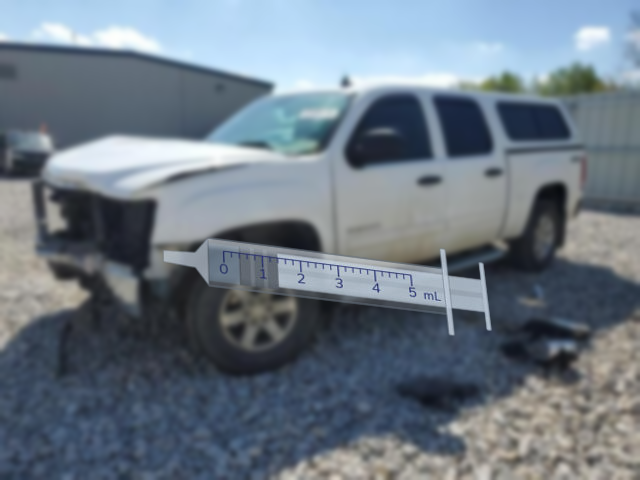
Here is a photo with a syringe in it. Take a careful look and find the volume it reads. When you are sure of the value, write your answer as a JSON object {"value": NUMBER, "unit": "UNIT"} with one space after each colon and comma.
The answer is {"value": 0.4, "unit": "mL"}
